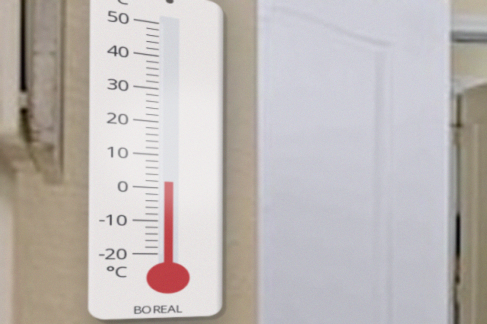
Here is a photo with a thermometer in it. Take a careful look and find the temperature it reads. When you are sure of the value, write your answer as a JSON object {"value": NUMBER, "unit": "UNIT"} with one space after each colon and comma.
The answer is {"value": 2, "unit": "°C"}
